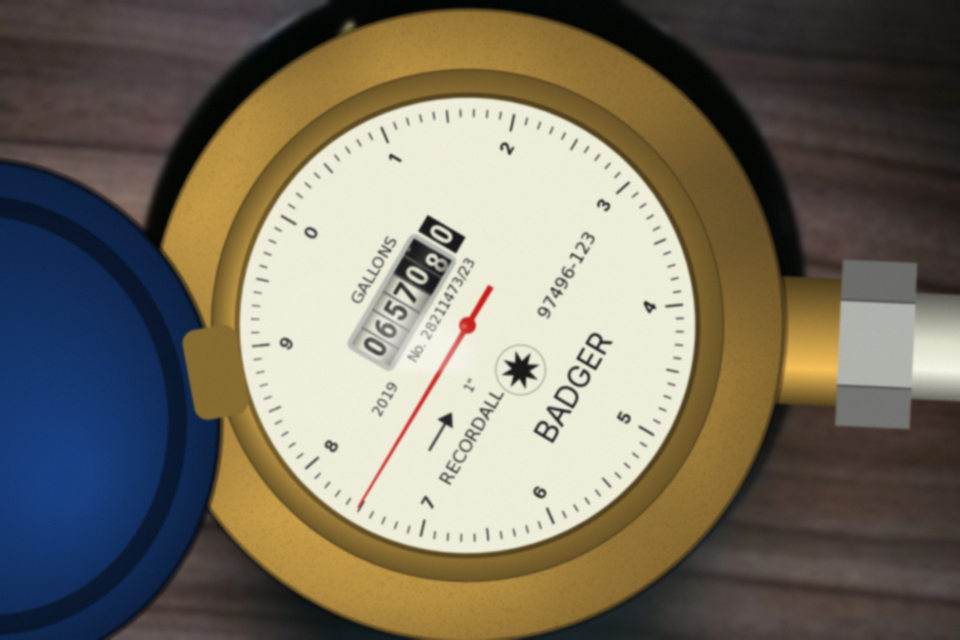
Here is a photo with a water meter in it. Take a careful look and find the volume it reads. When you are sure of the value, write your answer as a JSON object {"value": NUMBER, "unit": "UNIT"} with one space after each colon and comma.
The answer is {"value": 657077.5, "unit": "gal"}
